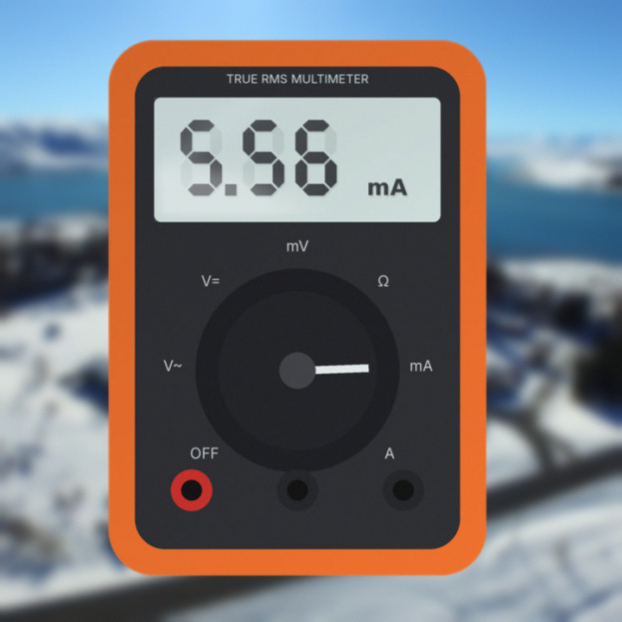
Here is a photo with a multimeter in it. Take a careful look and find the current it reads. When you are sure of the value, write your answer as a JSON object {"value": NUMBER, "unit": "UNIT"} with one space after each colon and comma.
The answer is {"value": 5.56, "unit": "mA"}
